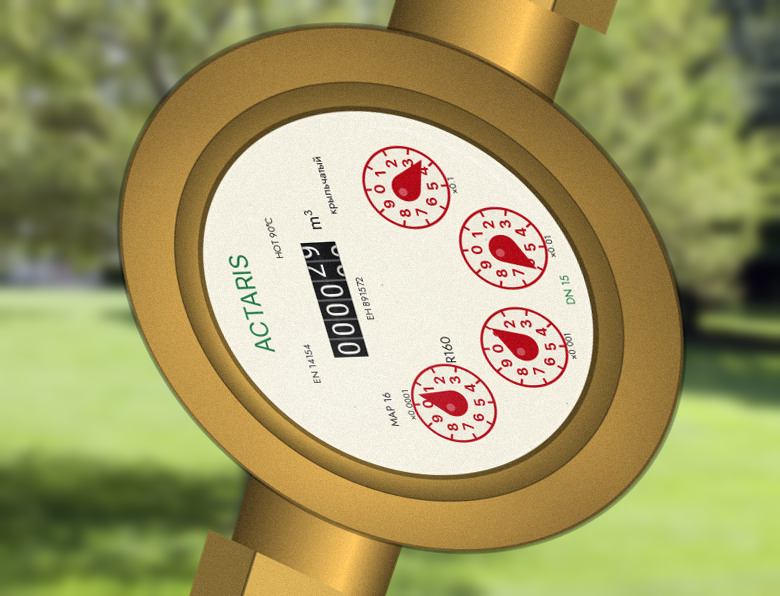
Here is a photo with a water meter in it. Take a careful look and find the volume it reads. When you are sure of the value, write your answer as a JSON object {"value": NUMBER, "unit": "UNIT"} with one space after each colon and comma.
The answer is {"value": 29.3610, "unit": "m³"}
